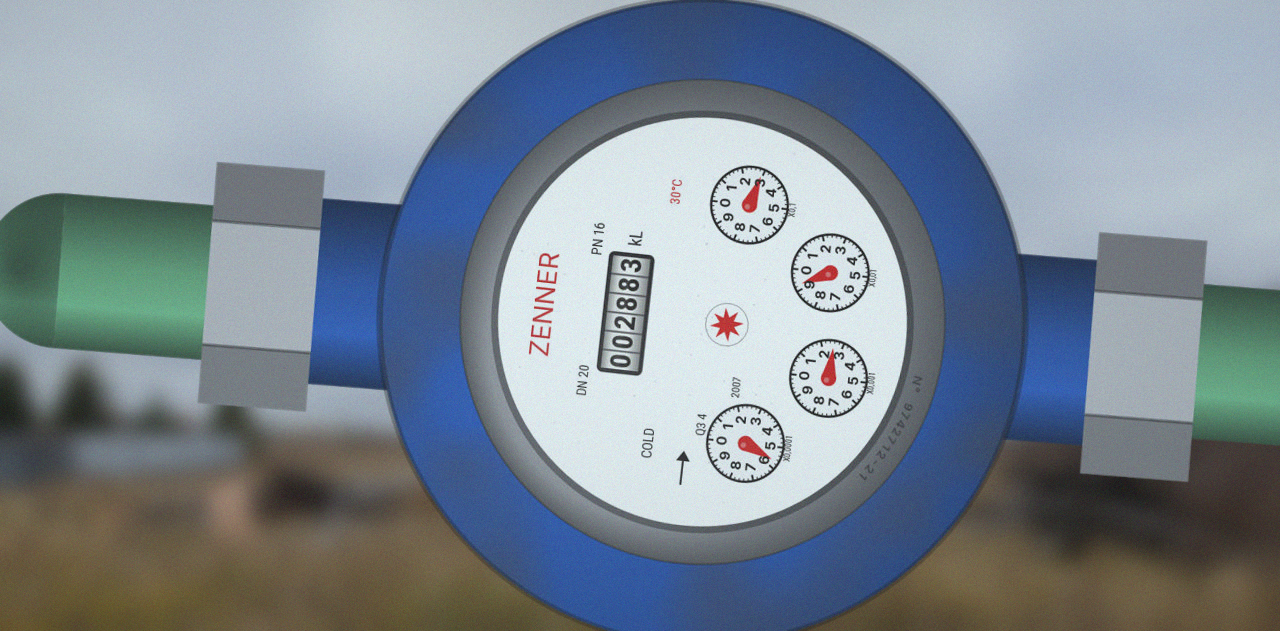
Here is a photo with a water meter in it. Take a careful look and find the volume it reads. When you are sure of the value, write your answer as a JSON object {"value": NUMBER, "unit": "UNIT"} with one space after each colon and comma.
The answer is {"value": 2883.2925, "unit": "kL"}
